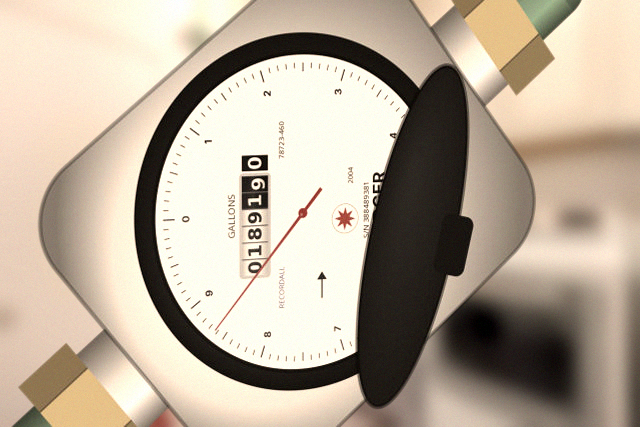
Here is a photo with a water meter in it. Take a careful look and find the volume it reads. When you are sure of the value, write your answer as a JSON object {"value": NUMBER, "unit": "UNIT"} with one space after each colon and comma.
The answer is {"value": 189188.6, "unit": "gal"}
